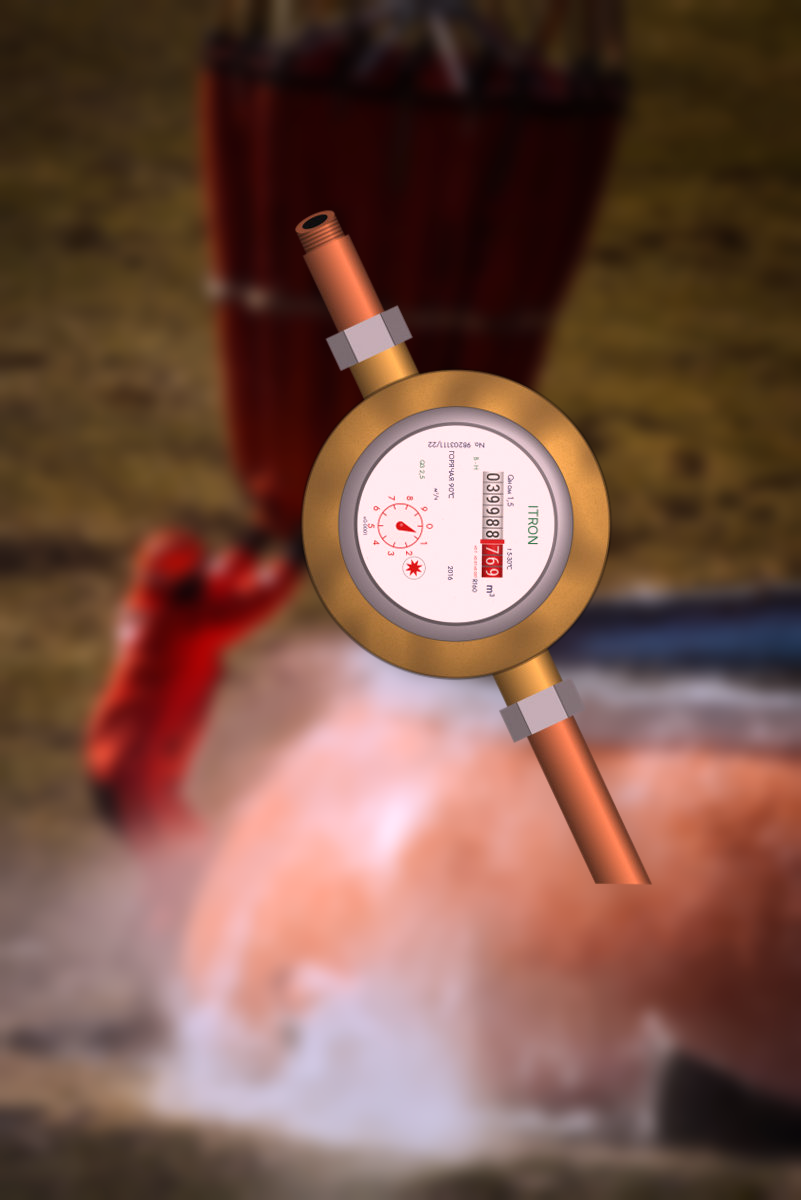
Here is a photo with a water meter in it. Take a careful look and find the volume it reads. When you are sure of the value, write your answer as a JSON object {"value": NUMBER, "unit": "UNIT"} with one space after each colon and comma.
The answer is {"value": 39988.7690, "unit": "m³"}
